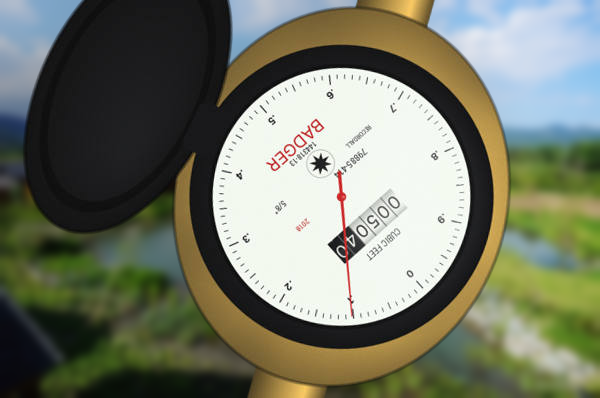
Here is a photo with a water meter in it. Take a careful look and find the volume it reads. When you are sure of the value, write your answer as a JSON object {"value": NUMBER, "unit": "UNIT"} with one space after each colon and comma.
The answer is {"value": 5040.10, "unit": "ft³"}
